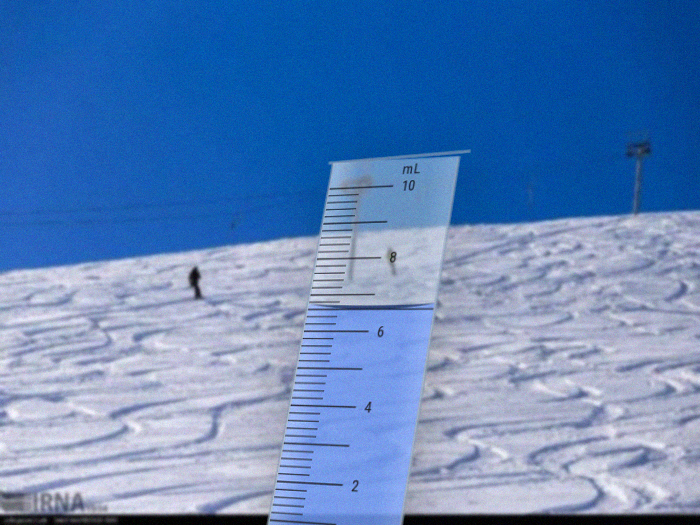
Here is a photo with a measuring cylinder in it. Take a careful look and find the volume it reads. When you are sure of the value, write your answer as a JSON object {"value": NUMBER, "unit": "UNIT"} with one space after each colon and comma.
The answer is {"value": 6.6, "unit": "mL"}
